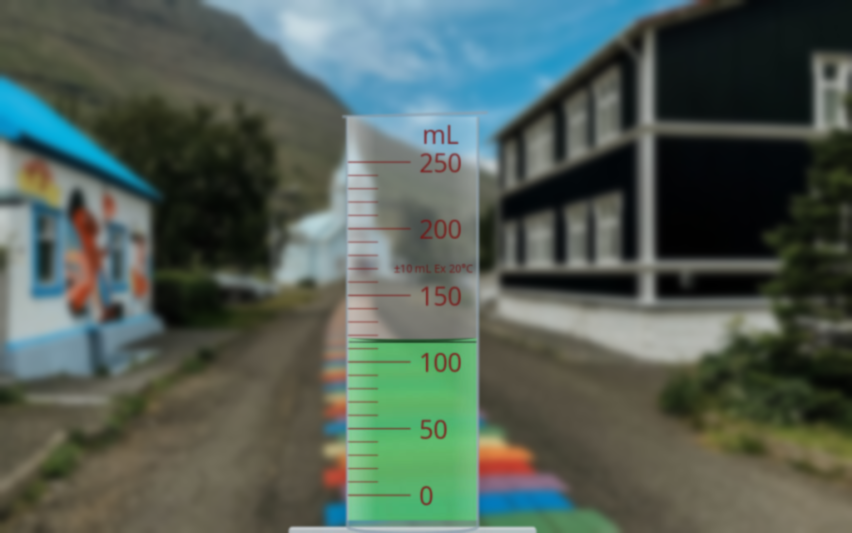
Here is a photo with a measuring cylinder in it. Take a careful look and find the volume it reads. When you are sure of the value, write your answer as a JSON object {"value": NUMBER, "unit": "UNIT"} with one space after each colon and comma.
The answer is {"value": 115, "unit": "mL"}
